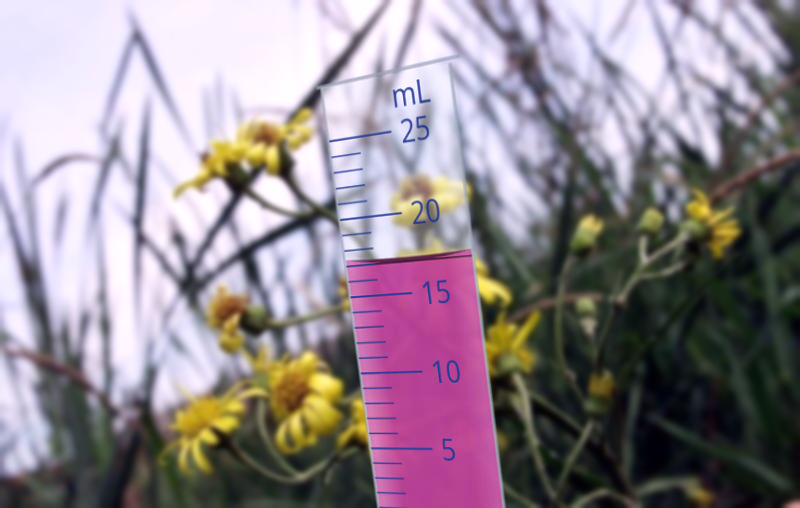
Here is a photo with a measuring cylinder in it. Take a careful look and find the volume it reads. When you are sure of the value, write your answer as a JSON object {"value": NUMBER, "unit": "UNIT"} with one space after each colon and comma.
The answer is {"value": 17, "unit": "mL"}
